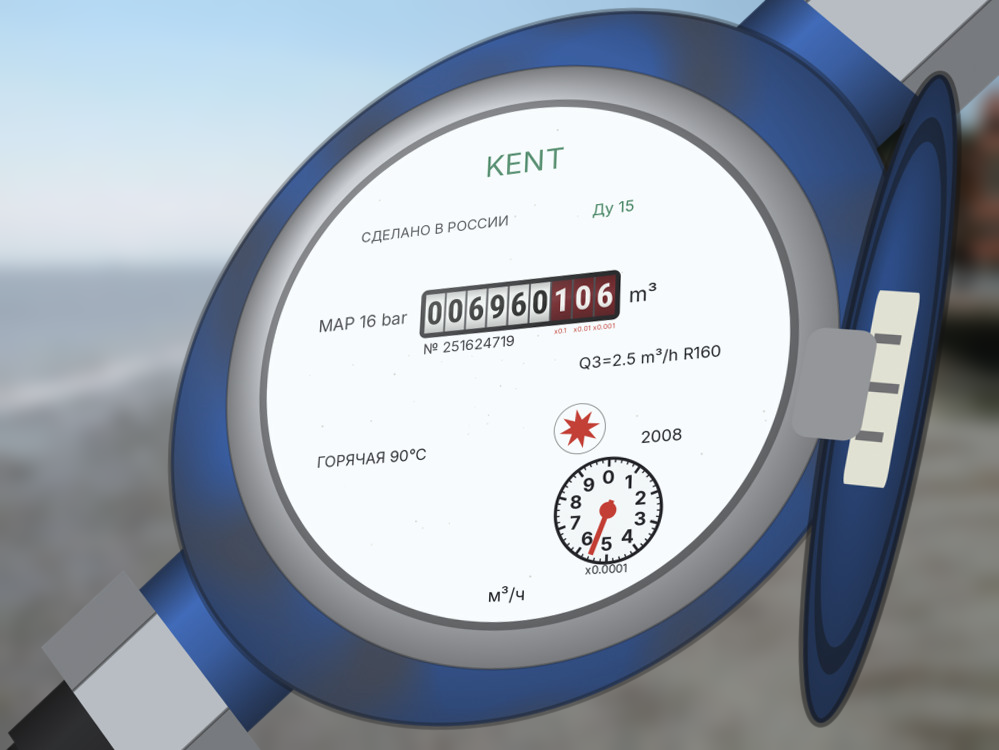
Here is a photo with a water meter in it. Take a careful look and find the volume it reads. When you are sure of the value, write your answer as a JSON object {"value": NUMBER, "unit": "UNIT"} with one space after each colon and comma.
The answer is {"value": 6960.1065, "unit": "m³"}
